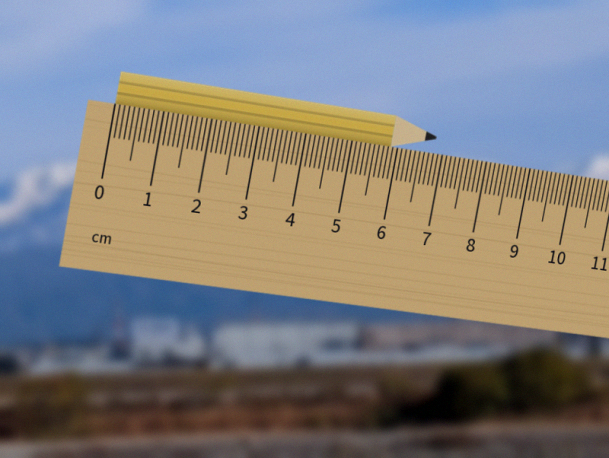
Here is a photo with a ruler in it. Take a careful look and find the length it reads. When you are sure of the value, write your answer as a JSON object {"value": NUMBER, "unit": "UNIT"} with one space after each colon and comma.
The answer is {"value": 6.8, "unit": "cm"}
